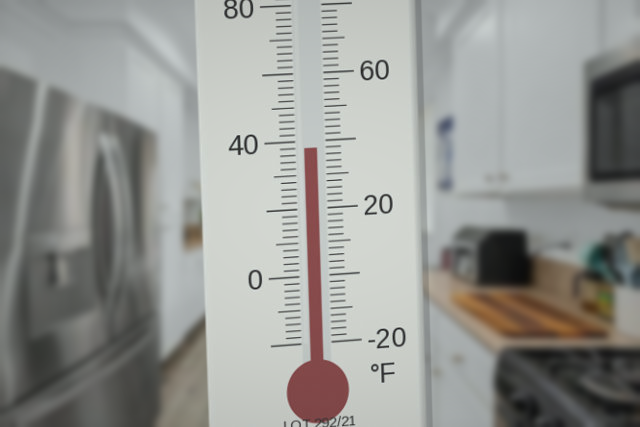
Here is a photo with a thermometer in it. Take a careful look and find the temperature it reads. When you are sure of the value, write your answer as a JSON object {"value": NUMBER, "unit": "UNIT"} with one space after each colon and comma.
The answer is {"value": 38, "unit": "°F"}
